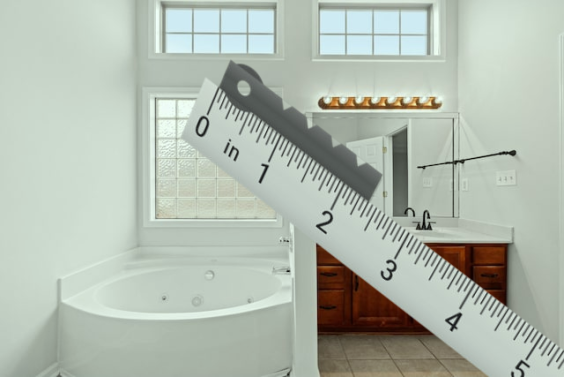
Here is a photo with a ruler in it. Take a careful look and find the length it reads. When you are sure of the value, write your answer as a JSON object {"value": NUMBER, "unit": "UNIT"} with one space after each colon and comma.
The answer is {"value": 2.375, "unit": "in"}
